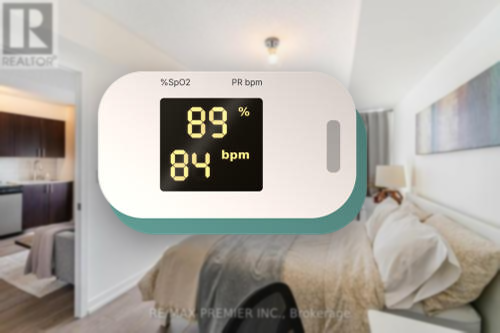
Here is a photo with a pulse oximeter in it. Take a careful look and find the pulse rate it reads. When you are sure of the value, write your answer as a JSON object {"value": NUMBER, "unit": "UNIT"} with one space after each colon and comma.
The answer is {"value": 84, "unit": "bpm"}
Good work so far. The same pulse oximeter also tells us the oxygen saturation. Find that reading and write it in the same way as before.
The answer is {"value": 89, "unit": "%"}
